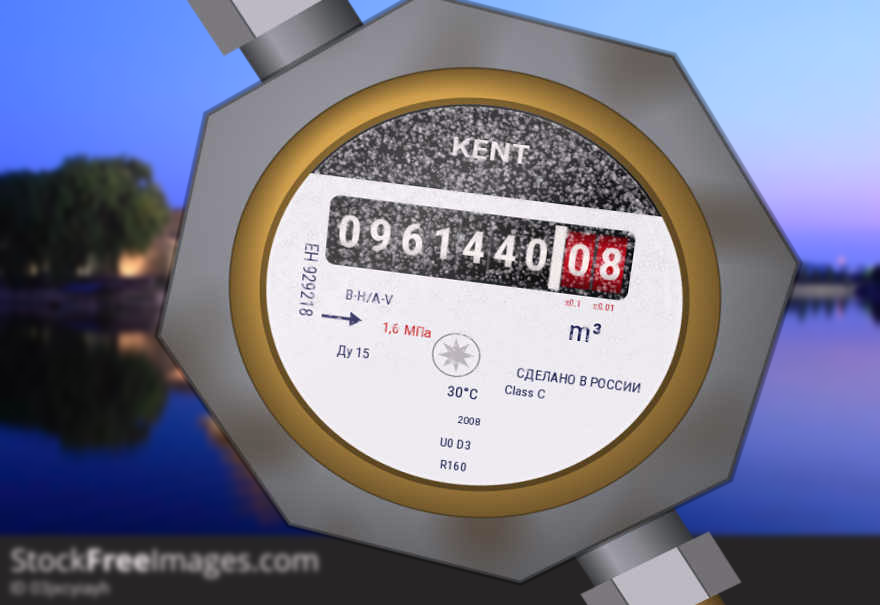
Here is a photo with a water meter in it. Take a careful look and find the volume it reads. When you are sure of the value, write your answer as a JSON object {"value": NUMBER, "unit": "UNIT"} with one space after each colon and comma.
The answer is {"value": 961440.08, "unit": "m³"}
